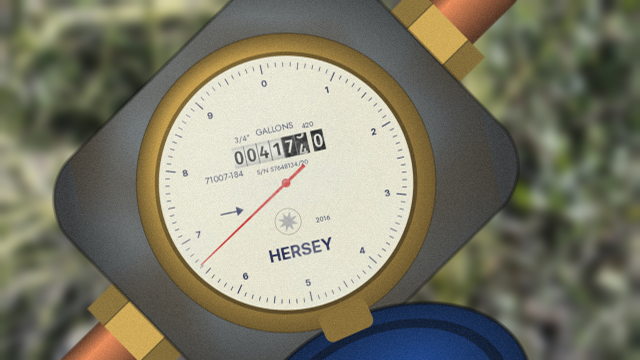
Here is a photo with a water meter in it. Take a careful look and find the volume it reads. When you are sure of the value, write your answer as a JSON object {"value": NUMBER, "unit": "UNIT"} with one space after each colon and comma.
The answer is {"value": 41736.6, "unit": "gal"}
